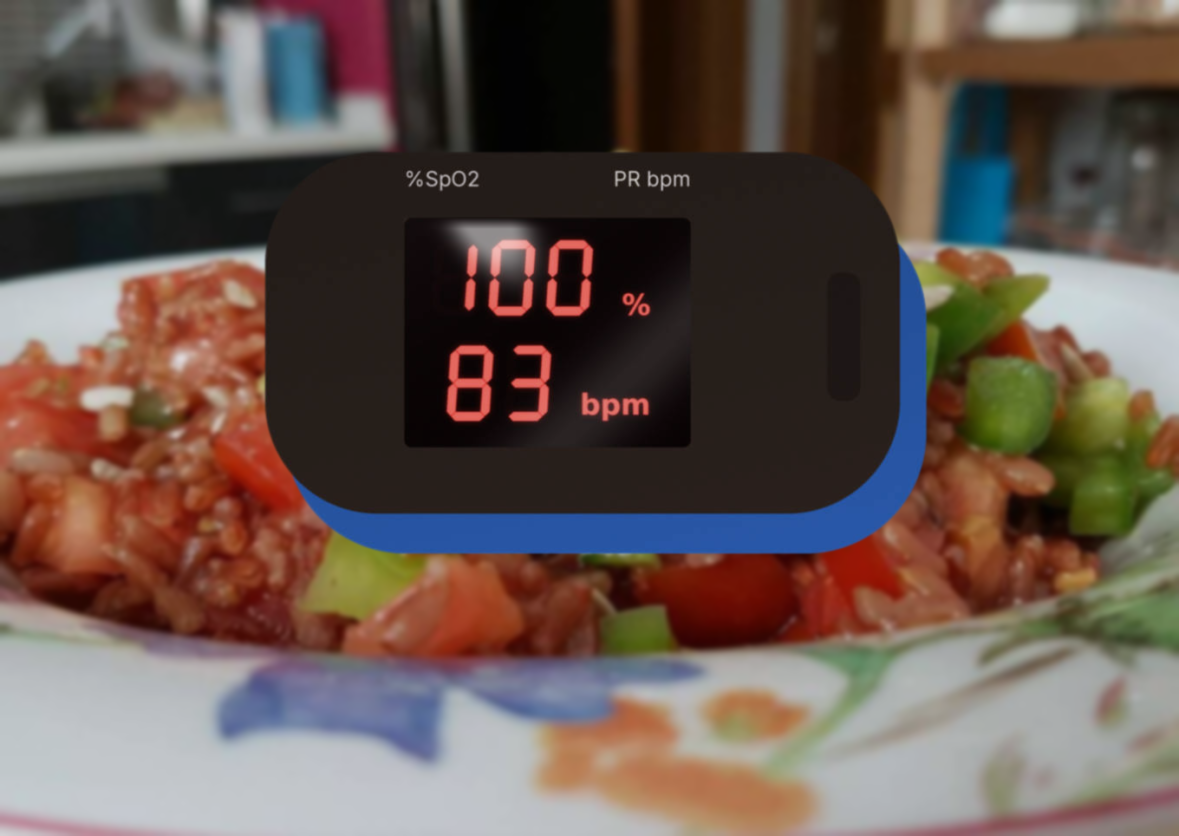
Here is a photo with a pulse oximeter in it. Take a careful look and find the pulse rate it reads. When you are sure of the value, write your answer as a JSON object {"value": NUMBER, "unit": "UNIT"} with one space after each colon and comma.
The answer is {"value": 83, "unit": "bpm"}
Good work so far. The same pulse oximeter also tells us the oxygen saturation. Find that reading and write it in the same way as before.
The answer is {"value": 100, "unit": "%"}
